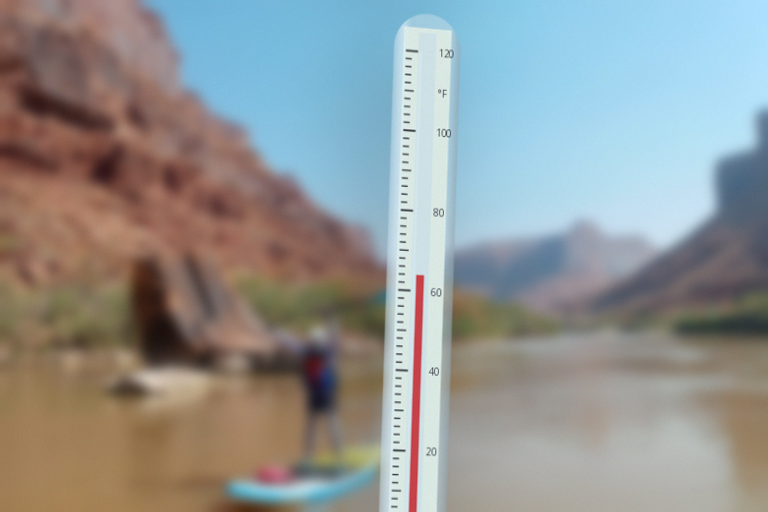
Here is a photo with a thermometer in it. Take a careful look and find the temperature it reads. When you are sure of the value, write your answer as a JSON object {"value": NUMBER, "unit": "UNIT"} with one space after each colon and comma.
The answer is {"value": 64, "unit": "°F"}
